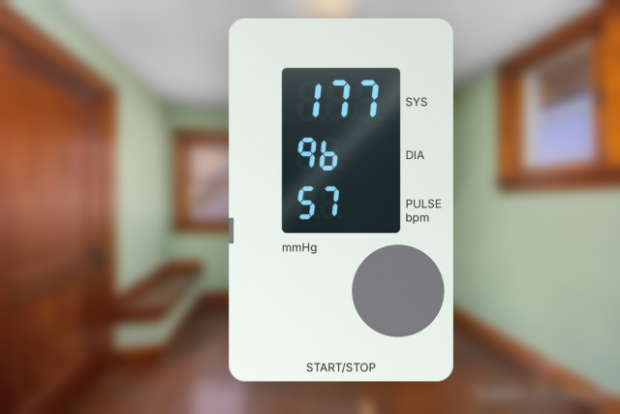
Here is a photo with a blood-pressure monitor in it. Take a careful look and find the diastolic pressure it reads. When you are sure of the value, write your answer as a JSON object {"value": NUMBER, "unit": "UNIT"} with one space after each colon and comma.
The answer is {"value": 96, "unit": "mmHg"}
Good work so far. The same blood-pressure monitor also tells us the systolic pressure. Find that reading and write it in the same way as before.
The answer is {"value": 177, "unit": "mmHg"}
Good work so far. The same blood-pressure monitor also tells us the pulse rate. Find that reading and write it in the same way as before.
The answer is {"value": 57, "unit": "bpm"}
